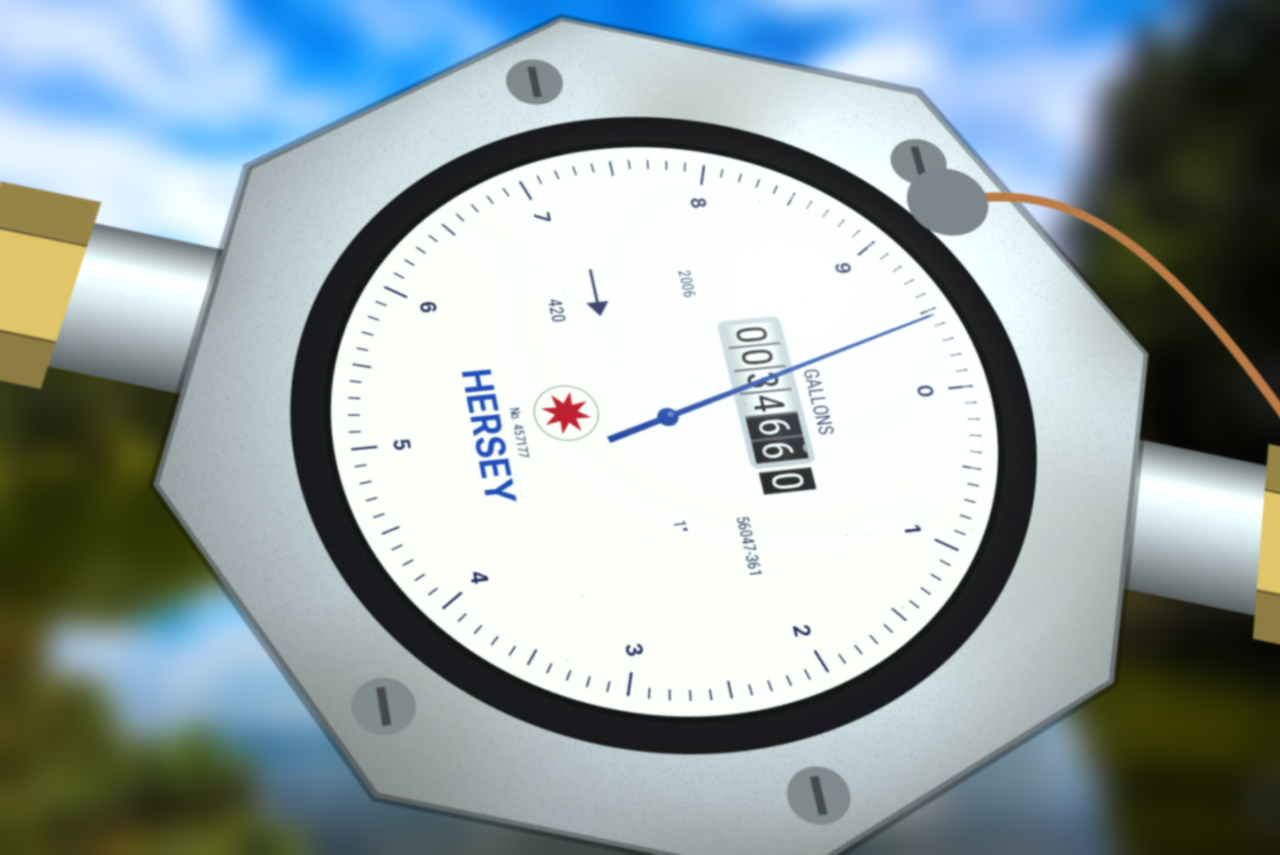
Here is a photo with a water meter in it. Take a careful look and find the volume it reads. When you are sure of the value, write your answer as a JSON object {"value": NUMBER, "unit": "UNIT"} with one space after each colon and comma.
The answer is {"value": 34659.5, "unit": "gal"}
